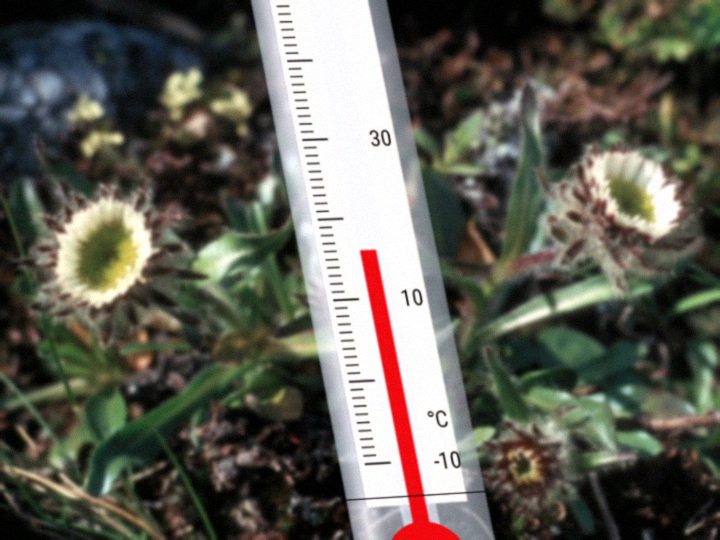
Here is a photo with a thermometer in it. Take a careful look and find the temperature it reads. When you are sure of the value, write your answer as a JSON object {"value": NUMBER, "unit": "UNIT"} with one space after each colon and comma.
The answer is {"value": 16, "unit": "°C"}
